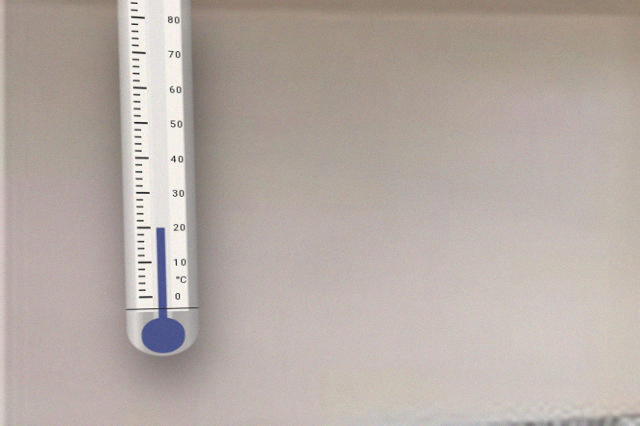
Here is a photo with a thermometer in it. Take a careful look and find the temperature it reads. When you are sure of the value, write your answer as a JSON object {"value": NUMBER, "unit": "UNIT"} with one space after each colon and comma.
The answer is {"value": 20, "unit": "°C"}
